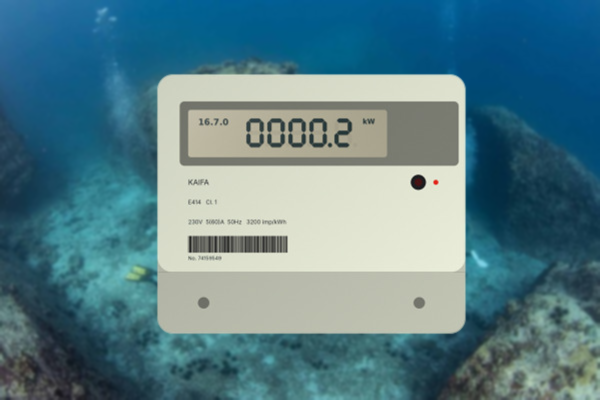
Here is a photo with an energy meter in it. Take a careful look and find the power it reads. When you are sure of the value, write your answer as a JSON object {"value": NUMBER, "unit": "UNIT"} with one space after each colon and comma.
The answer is {"value": 0.2, "unit": "kW"}
